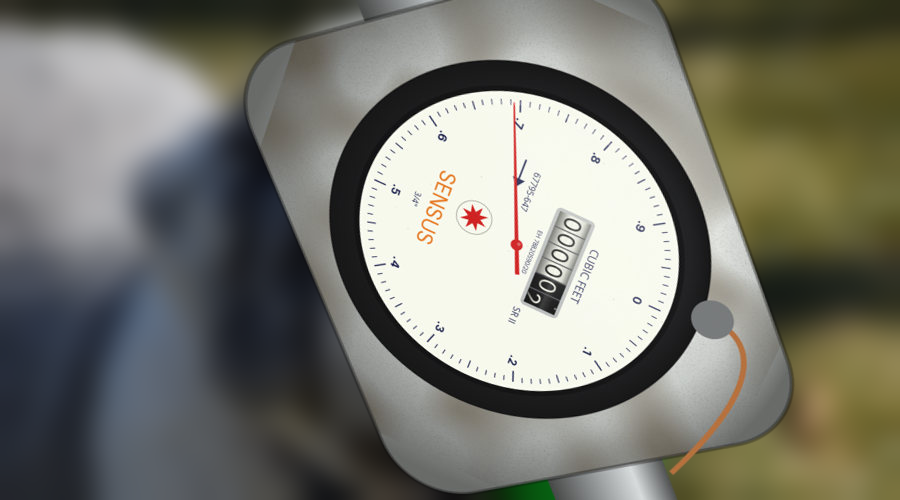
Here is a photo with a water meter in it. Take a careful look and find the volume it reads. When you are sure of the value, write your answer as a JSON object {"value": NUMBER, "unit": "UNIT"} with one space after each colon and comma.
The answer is {"value": 1.69, "unit": "ft³"}
